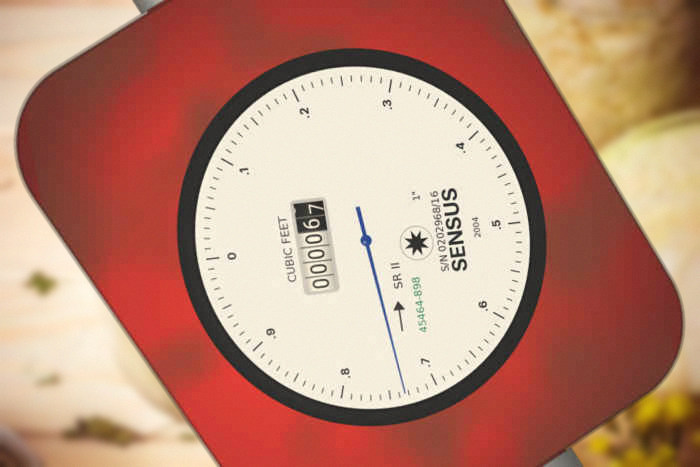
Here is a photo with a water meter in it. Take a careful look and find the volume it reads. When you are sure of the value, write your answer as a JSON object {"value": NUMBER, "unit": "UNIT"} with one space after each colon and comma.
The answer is {"value": 66.73, "unit": "ft³"}
